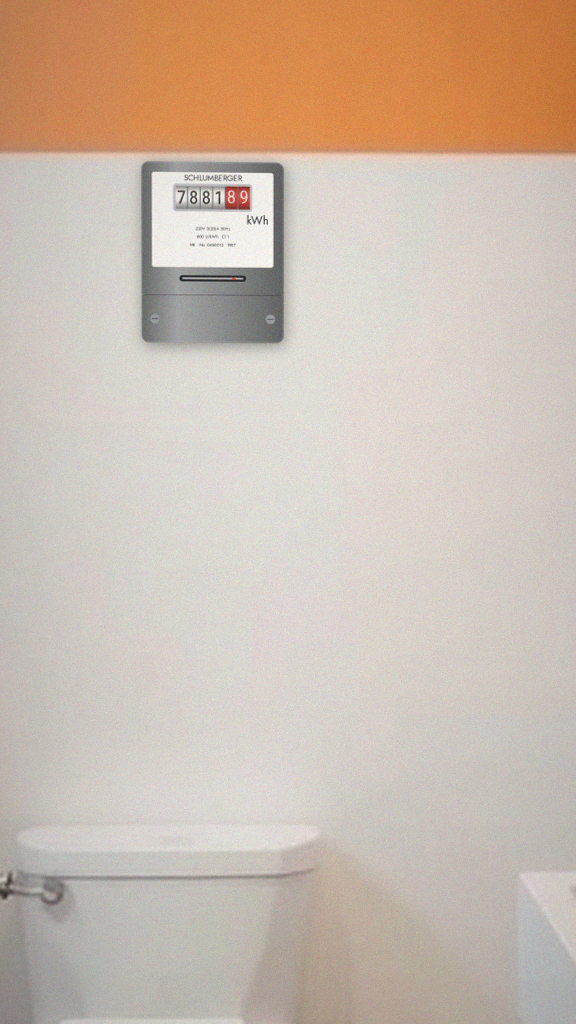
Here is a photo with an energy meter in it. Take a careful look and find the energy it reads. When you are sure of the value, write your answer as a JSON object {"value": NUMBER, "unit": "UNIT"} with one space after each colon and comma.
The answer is {"value": 7881.89, "unit": "kWh"}
